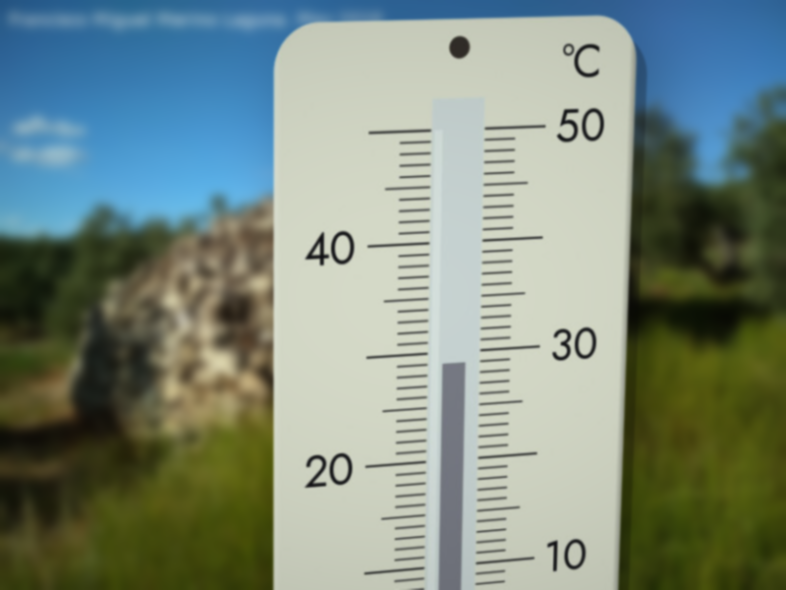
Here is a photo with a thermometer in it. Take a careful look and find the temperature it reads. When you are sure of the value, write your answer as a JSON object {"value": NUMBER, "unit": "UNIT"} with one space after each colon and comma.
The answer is {"value": 29, "unit": "°C"}
